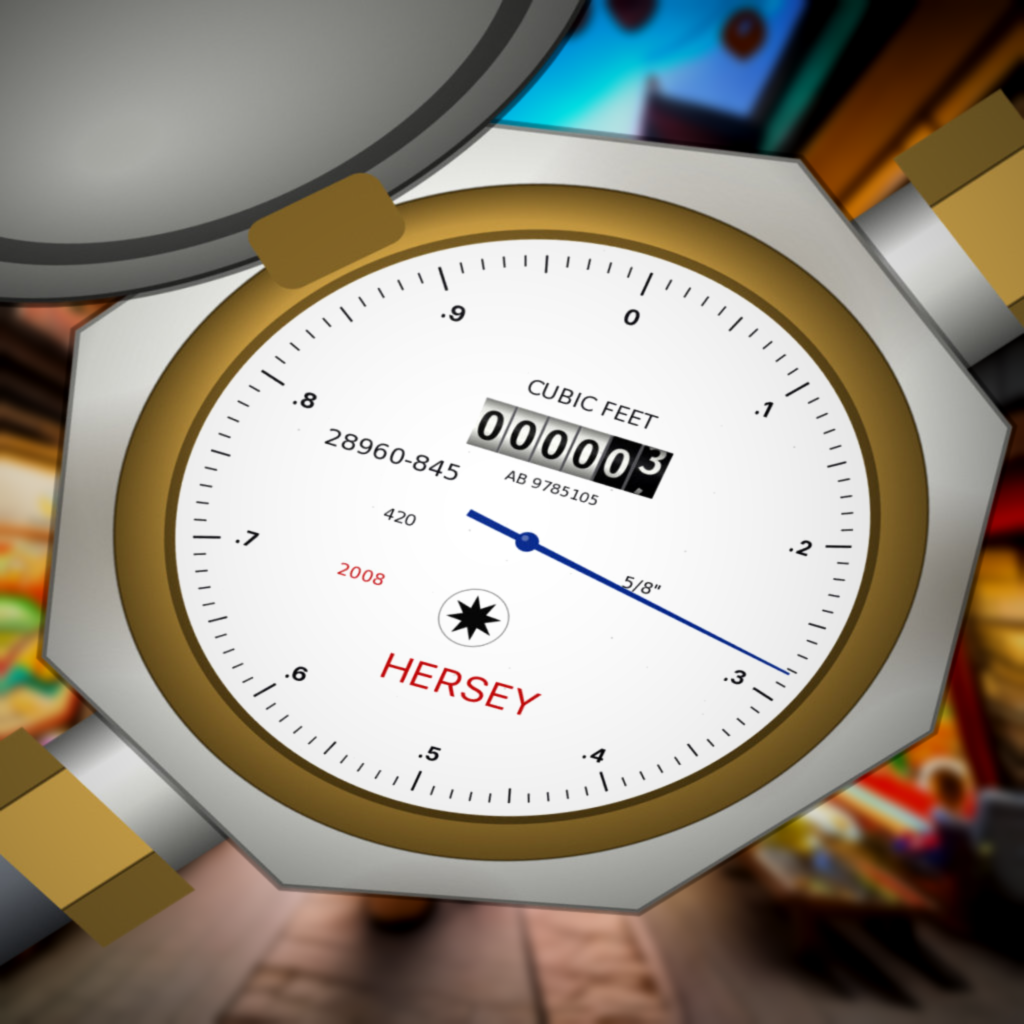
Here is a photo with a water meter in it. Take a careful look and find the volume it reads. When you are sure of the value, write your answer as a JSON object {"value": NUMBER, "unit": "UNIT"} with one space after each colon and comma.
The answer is {"value": 3.28, "unit": "ft³"}
